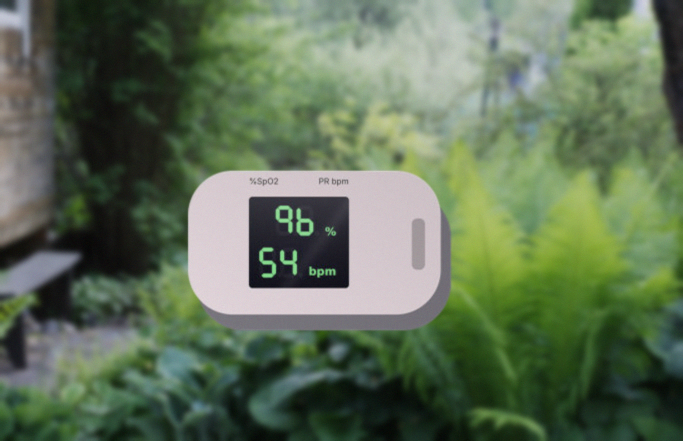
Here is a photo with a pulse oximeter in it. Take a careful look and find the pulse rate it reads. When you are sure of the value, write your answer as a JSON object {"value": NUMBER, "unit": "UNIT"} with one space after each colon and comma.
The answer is {"value": 54, "unit": "bpm"}
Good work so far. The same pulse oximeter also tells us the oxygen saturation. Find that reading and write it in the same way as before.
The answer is {"value": 96, "unit": "%"}
